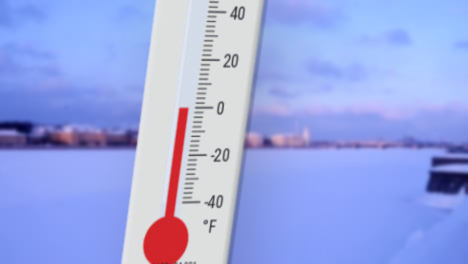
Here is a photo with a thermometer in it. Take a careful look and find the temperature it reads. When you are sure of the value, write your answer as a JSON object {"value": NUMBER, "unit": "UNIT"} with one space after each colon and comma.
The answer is {"value": 0, "unit": "°F"}
